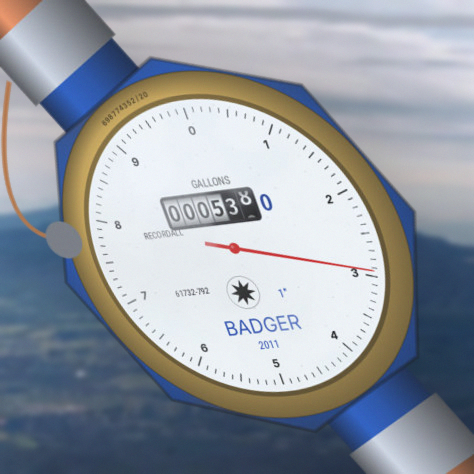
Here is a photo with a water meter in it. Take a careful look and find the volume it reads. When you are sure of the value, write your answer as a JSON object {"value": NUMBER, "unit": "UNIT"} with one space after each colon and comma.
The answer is {"value": 5382.9, "unit": "gal"}
